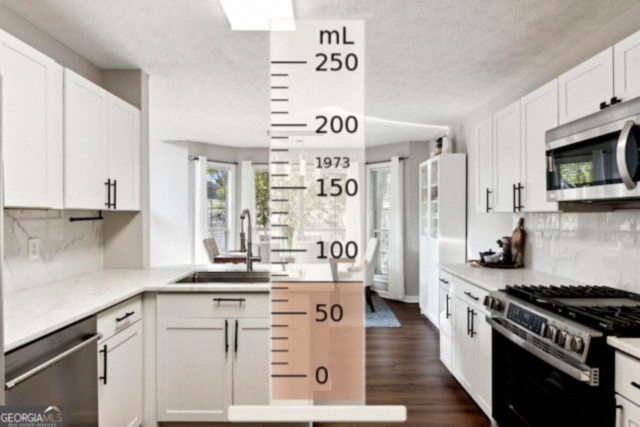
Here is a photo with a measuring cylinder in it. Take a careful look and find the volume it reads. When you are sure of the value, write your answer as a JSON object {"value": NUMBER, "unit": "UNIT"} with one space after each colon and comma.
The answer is {"value": 75, "unit": "mL"}
